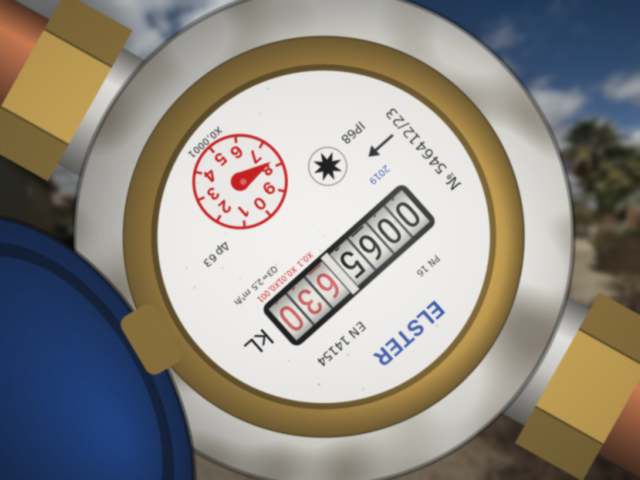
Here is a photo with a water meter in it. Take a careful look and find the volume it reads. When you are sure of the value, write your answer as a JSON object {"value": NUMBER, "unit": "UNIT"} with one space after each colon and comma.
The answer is {"value": 65.6307, "unit": "kL"}
